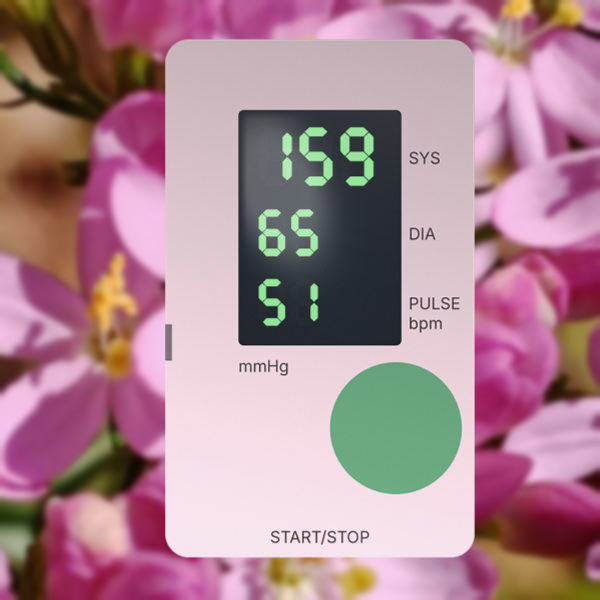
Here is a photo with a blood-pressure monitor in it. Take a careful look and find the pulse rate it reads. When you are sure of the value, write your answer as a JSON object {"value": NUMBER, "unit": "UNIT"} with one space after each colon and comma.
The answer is {"value": 51, "unit": "bpm"}
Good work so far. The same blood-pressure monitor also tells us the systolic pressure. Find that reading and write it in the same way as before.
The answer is {"value": 159, "unit": "mmHg"}
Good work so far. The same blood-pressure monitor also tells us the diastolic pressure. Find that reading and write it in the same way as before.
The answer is {"value": 65, "unit": "mmHg"}
